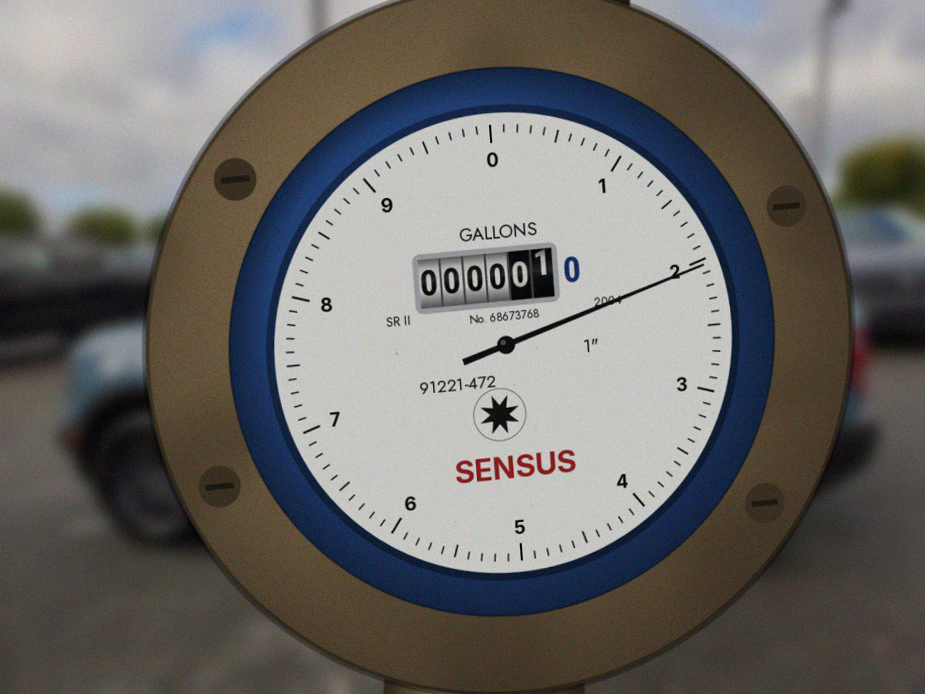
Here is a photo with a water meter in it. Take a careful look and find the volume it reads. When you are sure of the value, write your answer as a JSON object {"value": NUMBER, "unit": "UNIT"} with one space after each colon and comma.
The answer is {"value": 12.0, "unit": "gal"}
